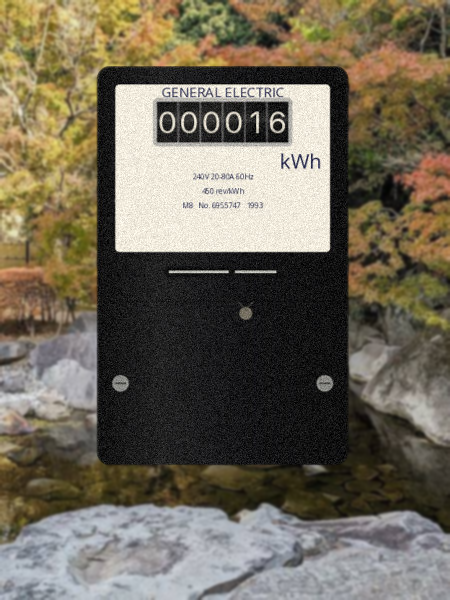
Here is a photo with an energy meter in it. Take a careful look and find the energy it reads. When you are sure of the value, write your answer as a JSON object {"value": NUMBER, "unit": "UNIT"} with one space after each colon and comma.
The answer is {"value": 16, "unit": "kWh"}
